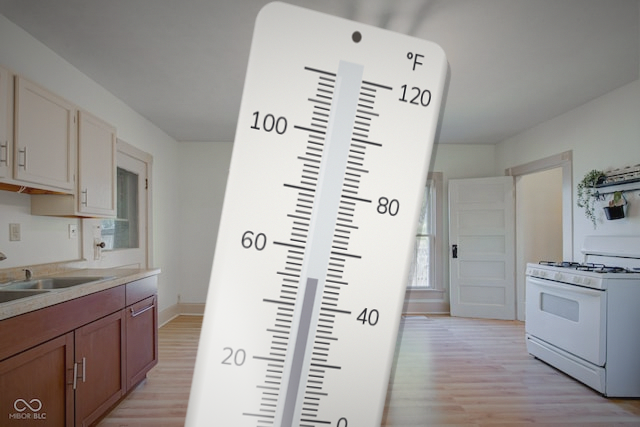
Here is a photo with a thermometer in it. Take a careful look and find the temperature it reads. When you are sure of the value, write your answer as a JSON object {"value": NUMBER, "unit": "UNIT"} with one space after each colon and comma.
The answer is {"value": 50, "unit": "°F"}
